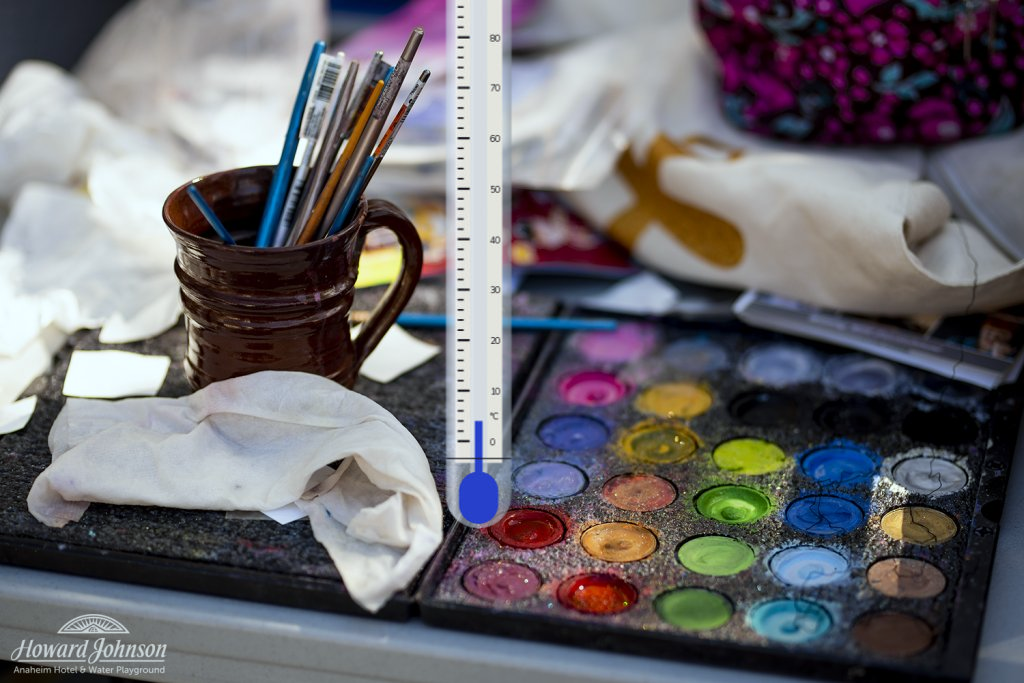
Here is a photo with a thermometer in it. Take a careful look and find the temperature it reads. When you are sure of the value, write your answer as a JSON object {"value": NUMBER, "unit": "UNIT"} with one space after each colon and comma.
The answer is {"value": 4, "unit": "°C"}
